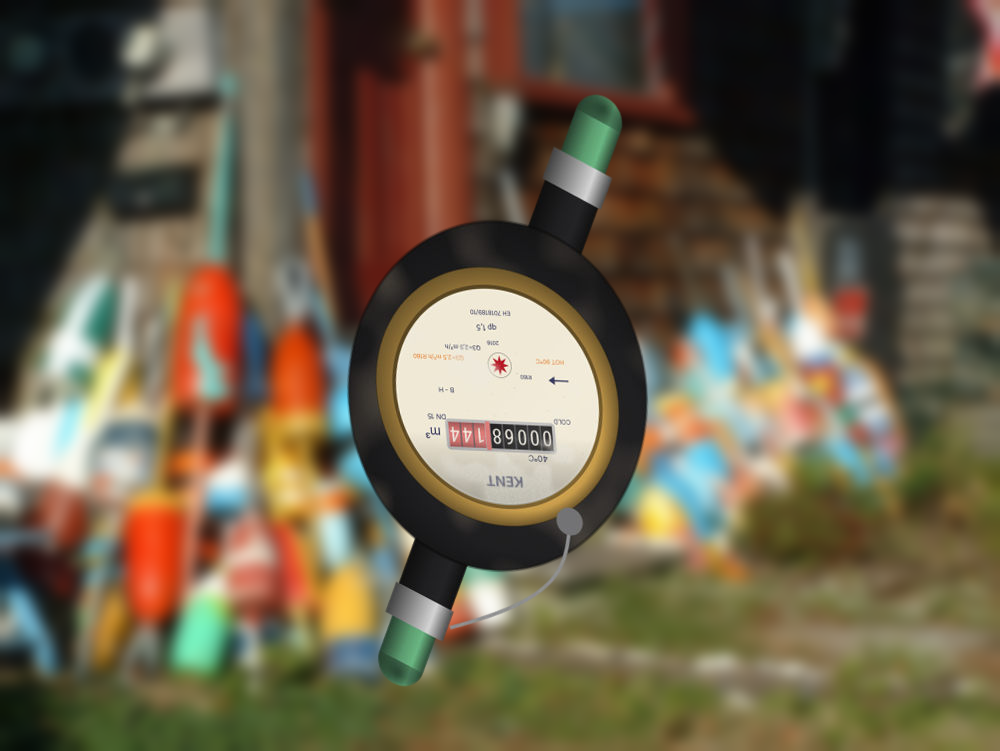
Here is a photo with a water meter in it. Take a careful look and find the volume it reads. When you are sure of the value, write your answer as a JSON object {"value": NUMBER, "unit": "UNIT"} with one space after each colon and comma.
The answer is {"value": 68.144, "unit": "m³"}
